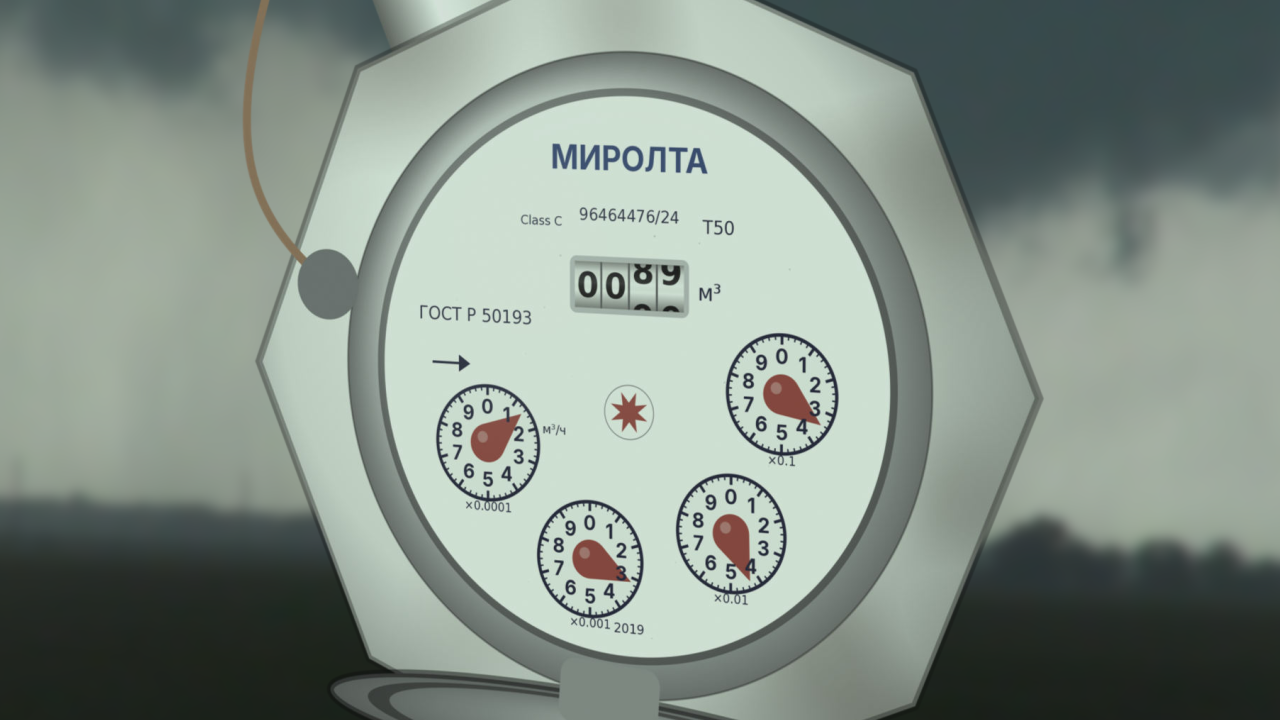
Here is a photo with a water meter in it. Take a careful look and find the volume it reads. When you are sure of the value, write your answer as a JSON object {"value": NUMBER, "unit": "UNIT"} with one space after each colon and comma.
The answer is {"value": 89.3431, "unit": "m³"}
